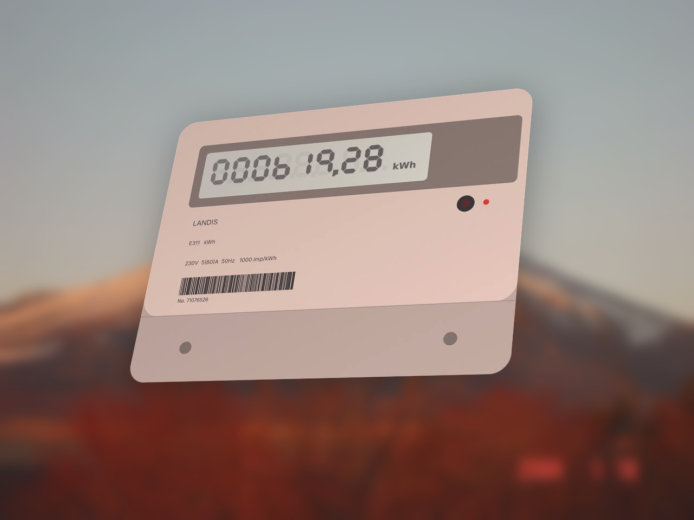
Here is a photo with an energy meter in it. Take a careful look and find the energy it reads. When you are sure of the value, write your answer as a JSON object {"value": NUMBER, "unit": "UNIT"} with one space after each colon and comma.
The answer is {"value": 619.28, "unit": "kWh"}
